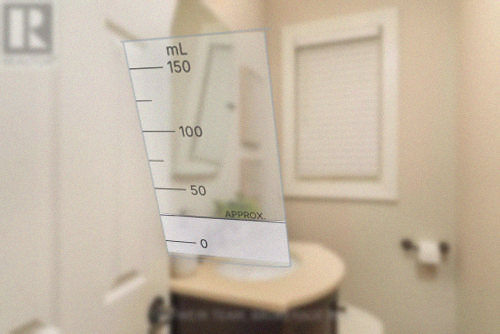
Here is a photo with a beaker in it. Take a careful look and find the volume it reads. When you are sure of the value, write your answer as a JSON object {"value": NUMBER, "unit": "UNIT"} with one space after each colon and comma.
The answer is {"value": 25, "unit": "mL"}
